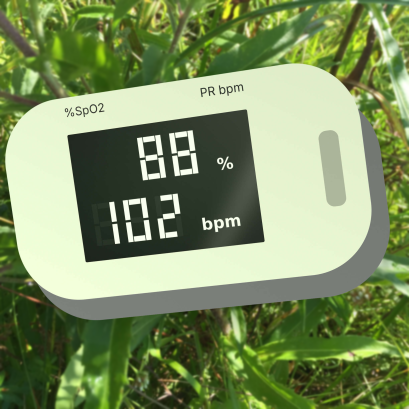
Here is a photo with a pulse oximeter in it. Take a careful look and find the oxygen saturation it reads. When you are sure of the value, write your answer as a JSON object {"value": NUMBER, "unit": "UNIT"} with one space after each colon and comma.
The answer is {"value": 88, "unit": "%"}
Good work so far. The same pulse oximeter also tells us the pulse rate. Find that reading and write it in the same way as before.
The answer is {"value": 102, "unit": "bpm"}
